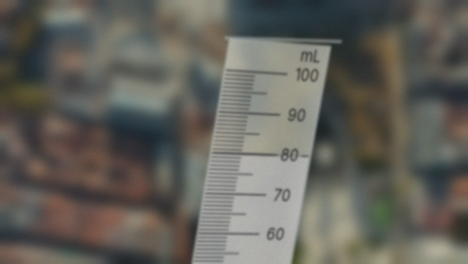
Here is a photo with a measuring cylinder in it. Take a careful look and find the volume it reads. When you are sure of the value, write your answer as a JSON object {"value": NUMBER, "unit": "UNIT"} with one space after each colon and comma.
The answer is {"value": 80, "unit": "mL"}
